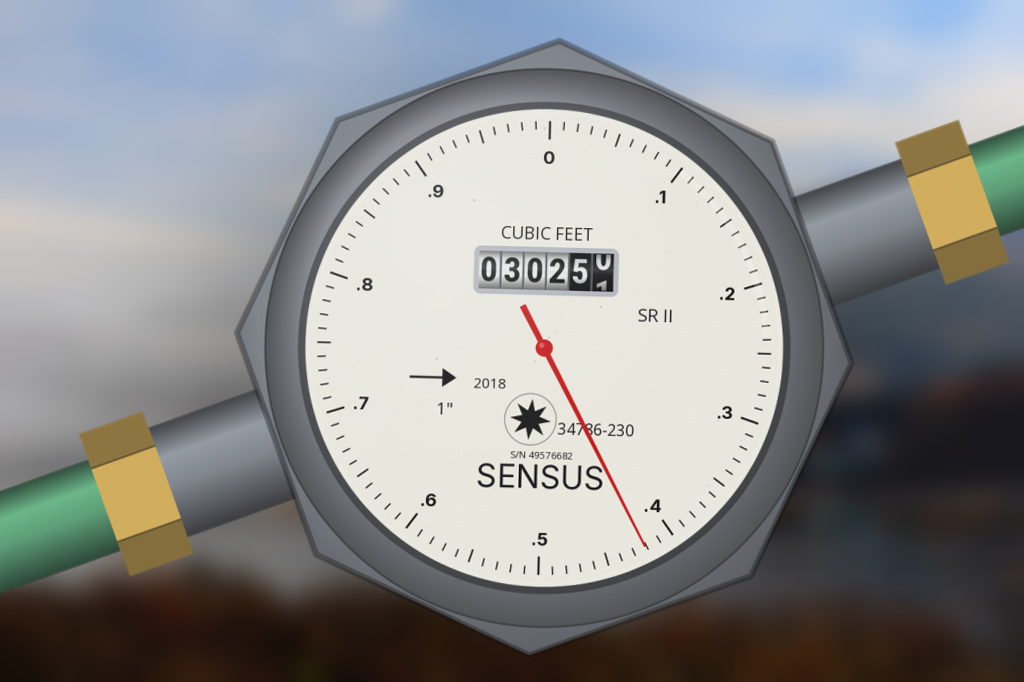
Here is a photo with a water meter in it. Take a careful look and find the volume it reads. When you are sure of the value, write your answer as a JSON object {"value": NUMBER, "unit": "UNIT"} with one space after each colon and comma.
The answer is {"value": 30250.42, "unit": "ft³"}
